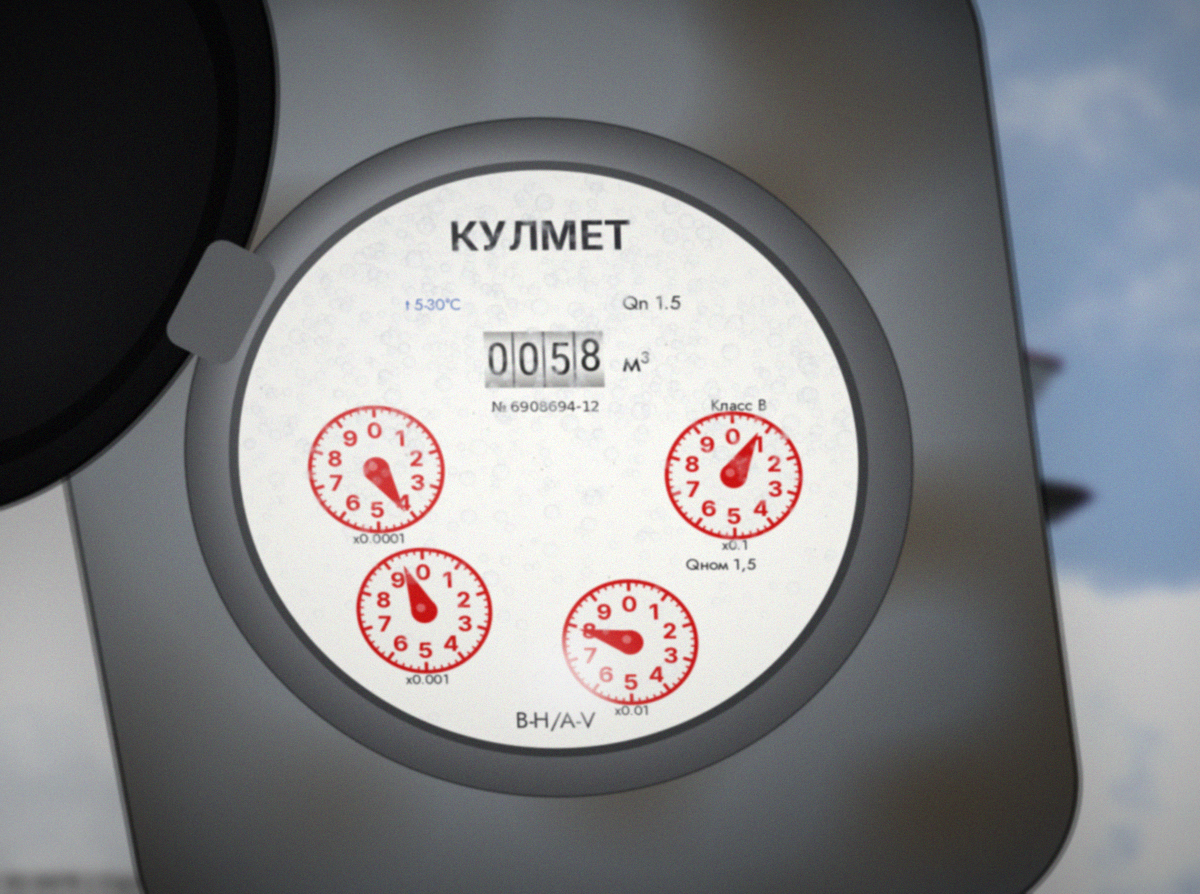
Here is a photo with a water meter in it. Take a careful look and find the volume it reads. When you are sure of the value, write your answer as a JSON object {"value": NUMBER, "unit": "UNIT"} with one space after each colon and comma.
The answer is {"value": 58.0794, "unit": "m³"}
